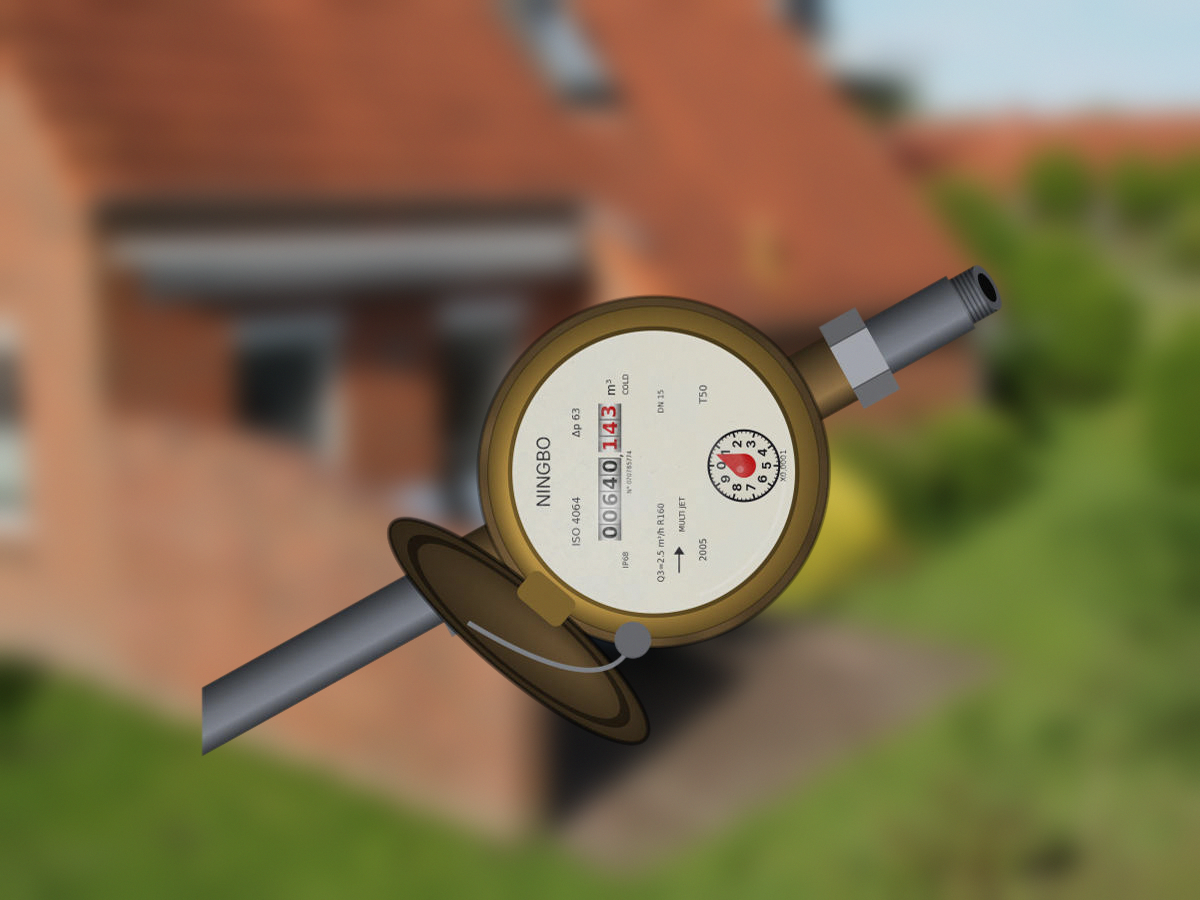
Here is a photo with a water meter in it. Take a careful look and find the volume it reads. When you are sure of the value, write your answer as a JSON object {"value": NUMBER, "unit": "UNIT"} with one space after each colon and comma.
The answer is {"value": 640.1430, "unit": "m³"}
